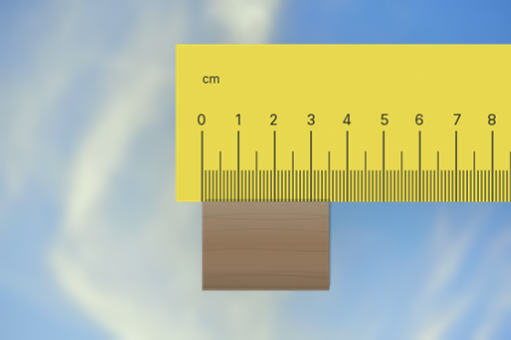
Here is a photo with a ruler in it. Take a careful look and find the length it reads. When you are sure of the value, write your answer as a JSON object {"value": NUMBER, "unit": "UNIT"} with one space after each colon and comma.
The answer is {"value": 3.5, "unit": "cm"}
